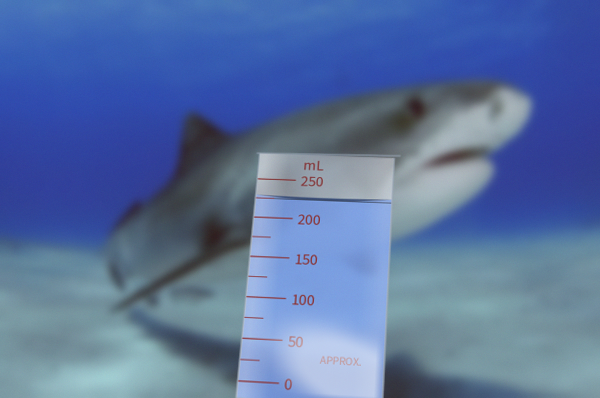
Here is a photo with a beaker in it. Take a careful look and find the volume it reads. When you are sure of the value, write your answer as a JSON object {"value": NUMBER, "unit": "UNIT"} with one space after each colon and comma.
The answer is {"value": 225, "unit": "mL"}
